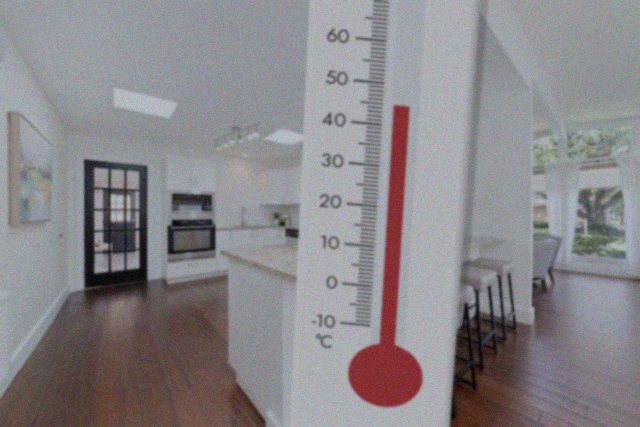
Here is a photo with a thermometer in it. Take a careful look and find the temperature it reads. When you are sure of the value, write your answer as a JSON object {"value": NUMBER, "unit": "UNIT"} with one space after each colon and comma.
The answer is {"value": 45, "unit": "°C"}
